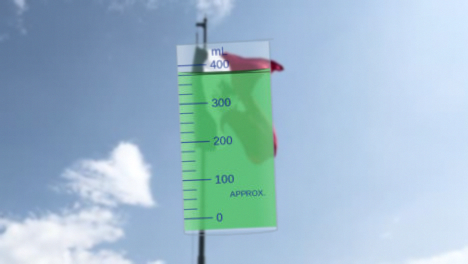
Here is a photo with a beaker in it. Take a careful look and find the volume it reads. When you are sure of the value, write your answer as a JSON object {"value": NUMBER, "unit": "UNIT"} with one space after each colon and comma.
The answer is {"value": 375, "unit": "mL"}
